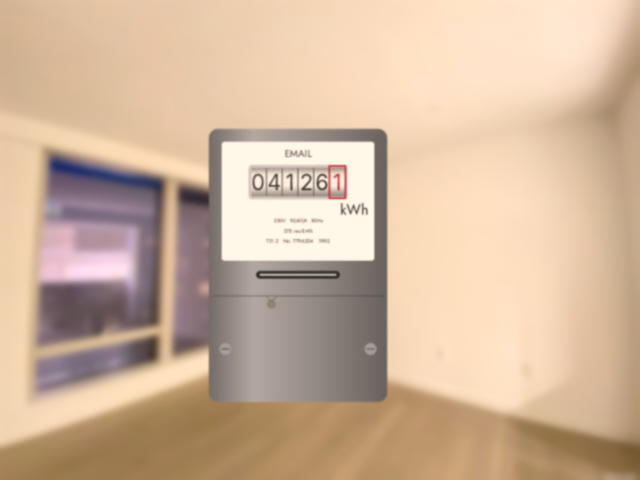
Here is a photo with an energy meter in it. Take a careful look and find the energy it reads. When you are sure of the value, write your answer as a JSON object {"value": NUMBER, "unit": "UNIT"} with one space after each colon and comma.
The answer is {"value": 4126.1, "unit": "kWh"}
